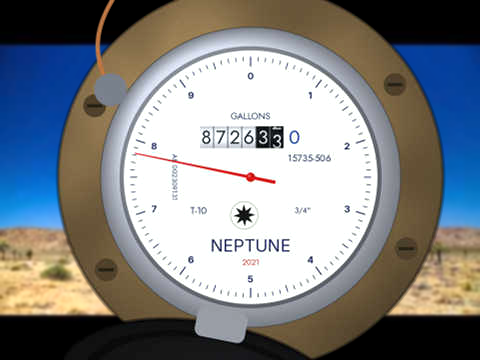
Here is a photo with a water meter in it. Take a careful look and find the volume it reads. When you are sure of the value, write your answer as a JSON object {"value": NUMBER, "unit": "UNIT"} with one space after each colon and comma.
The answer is {"value": 8726327.8, "unit": "gal"}
